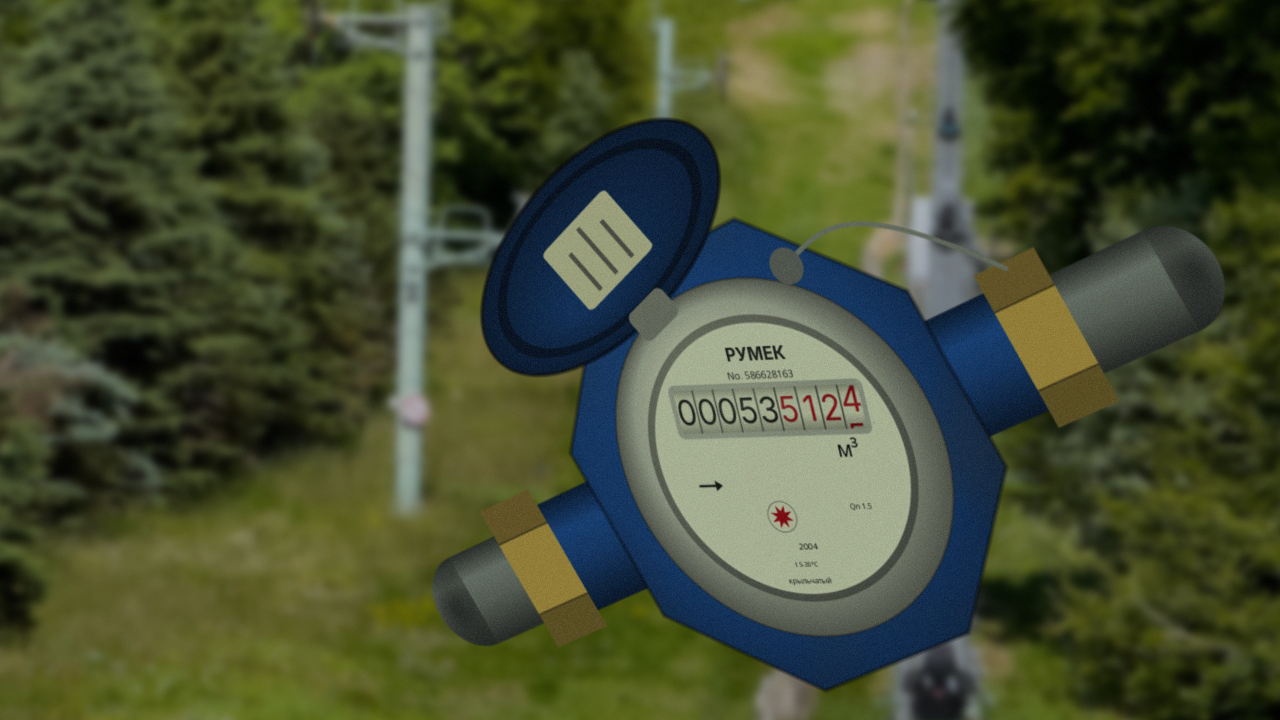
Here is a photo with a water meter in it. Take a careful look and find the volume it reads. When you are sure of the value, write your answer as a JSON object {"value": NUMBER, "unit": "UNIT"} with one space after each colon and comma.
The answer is {"value": 53.5124, "unit": "m³"}
